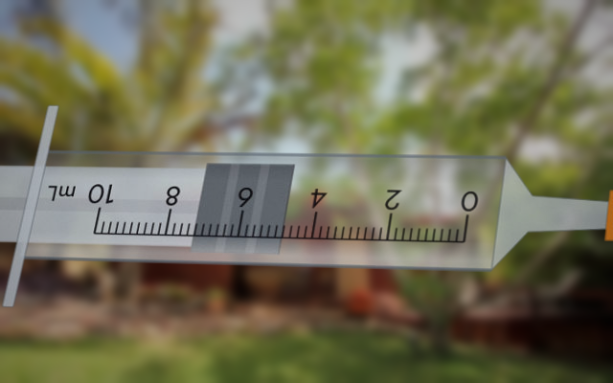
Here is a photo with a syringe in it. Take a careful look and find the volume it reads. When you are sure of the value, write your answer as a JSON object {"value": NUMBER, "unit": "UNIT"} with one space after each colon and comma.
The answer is {"value": 4.8, "unit": "mL"}
